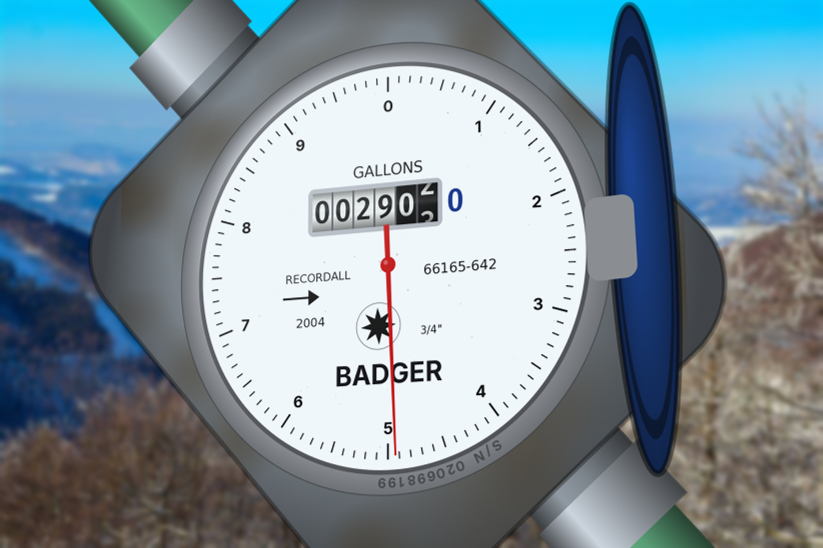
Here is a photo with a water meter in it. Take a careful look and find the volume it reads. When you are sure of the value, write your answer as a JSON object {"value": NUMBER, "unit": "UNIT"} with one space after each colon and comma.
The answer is {"value": 29024.9, "unit": "gal"}
